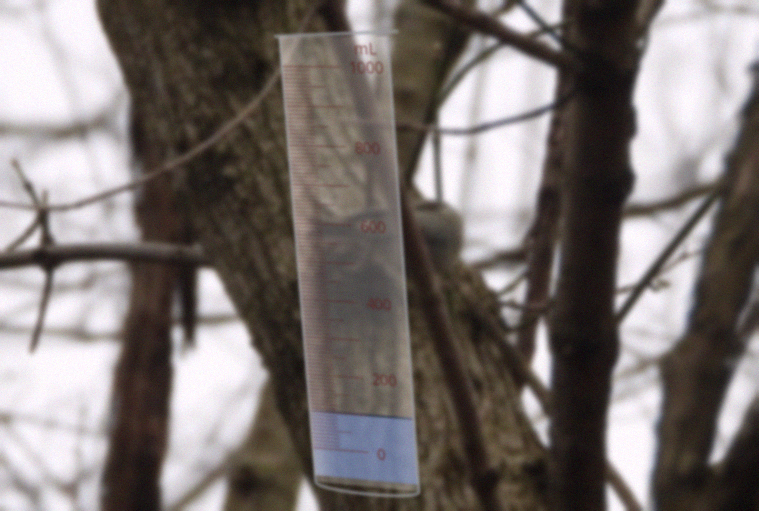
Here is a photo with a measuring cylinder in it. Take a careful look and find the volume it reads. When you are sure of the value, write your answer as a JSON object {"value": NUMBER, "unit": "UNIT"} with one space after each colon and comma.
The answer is {"value": 100, "unit": "mL"}
